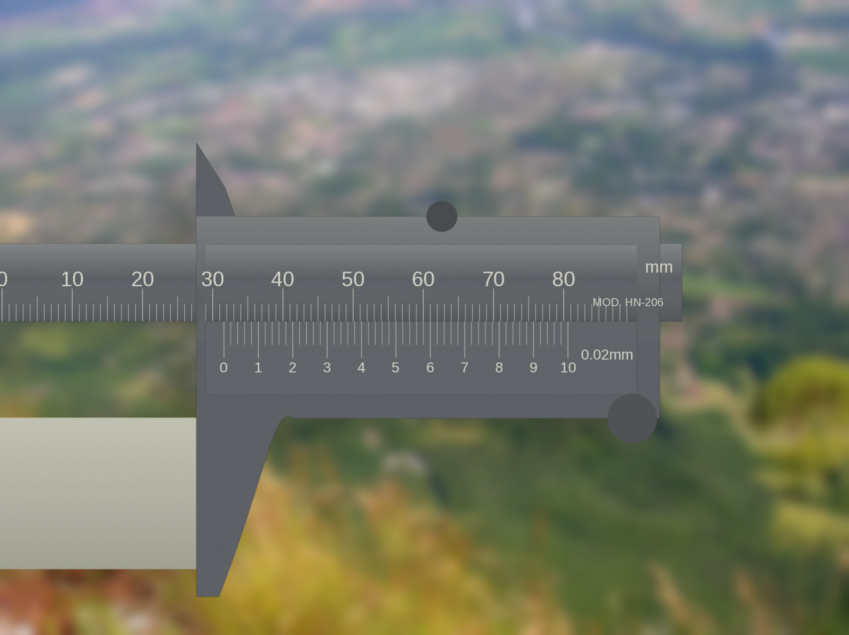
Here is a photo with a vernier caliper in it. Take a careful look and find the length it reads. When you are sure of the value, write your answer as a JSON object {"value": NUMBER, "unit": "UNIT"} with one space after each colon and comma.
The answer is {"value": 31.6, "unit": "mm"}
